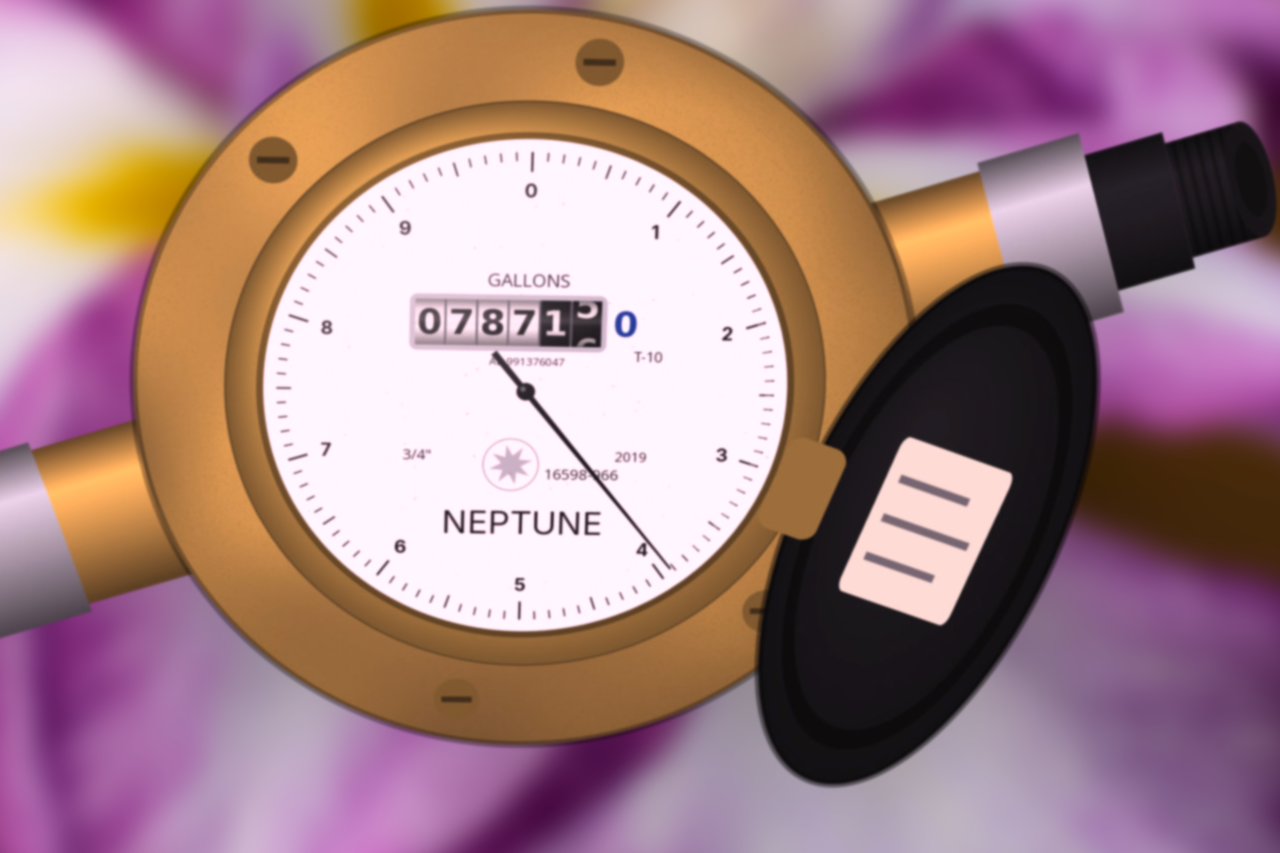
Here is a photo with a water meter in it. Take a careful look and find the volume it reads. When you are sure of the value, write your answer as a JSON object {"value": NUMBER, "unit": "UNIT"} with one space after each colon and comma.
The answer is {"value": 787153.9, "unit": "gal"}
